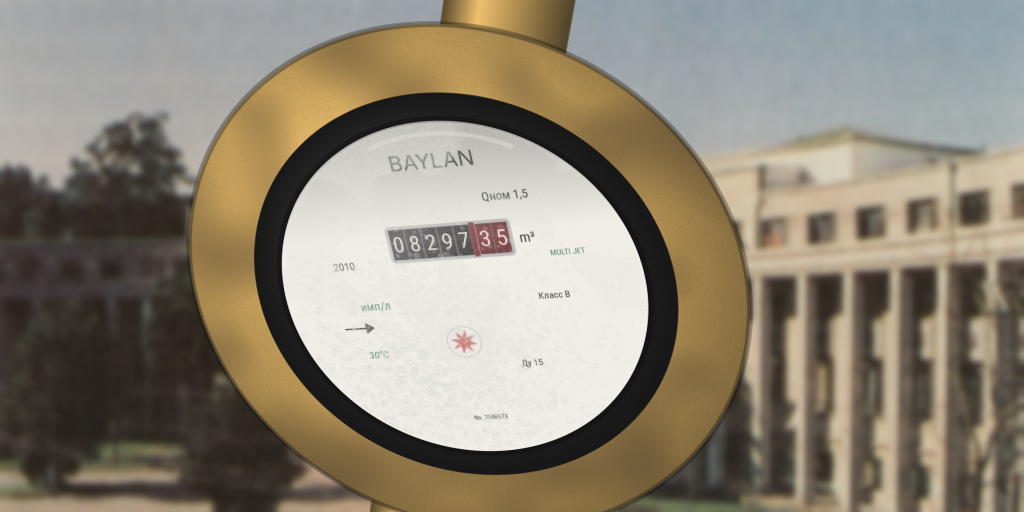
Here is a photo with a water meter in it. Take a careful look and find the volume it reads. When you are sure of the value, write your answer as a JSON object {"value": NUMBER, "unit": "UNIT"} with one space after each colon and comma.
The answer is {"value": 8297.35, "unit": "m³"}
